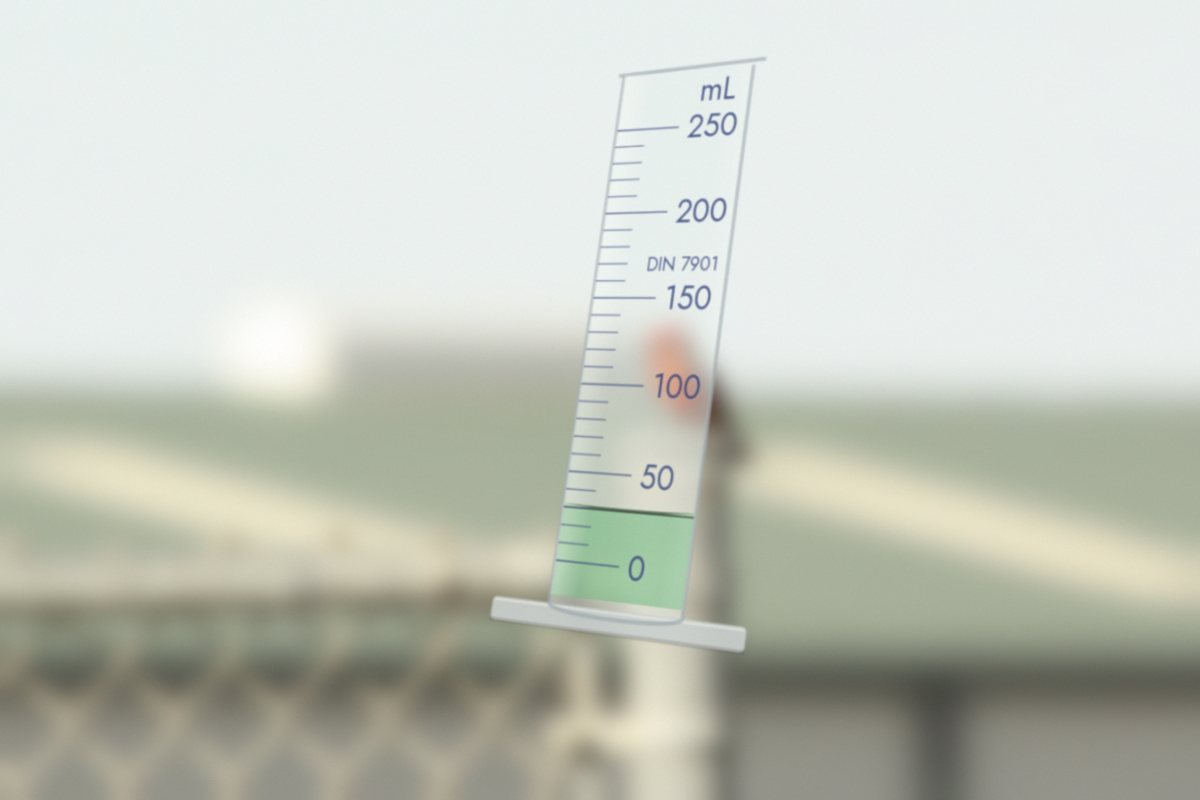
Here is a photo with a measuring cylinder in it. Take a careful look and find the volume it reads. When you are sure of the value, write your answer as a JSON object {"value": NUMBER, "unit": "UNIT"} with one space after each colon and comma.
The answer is {"value": 30, "unit": "mL"}
